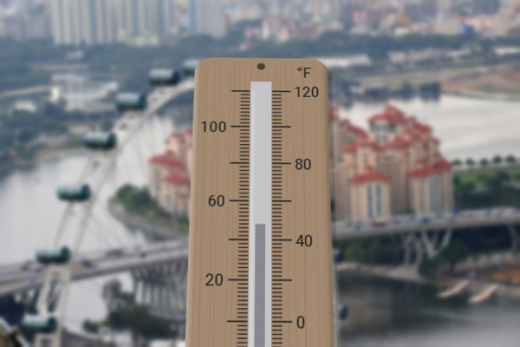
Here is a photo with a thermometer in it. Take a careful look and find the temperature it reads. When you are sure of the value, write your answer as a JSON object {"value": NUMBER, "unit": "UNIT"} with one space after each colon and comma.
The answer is {"value": 48, "unit": "°F"}
